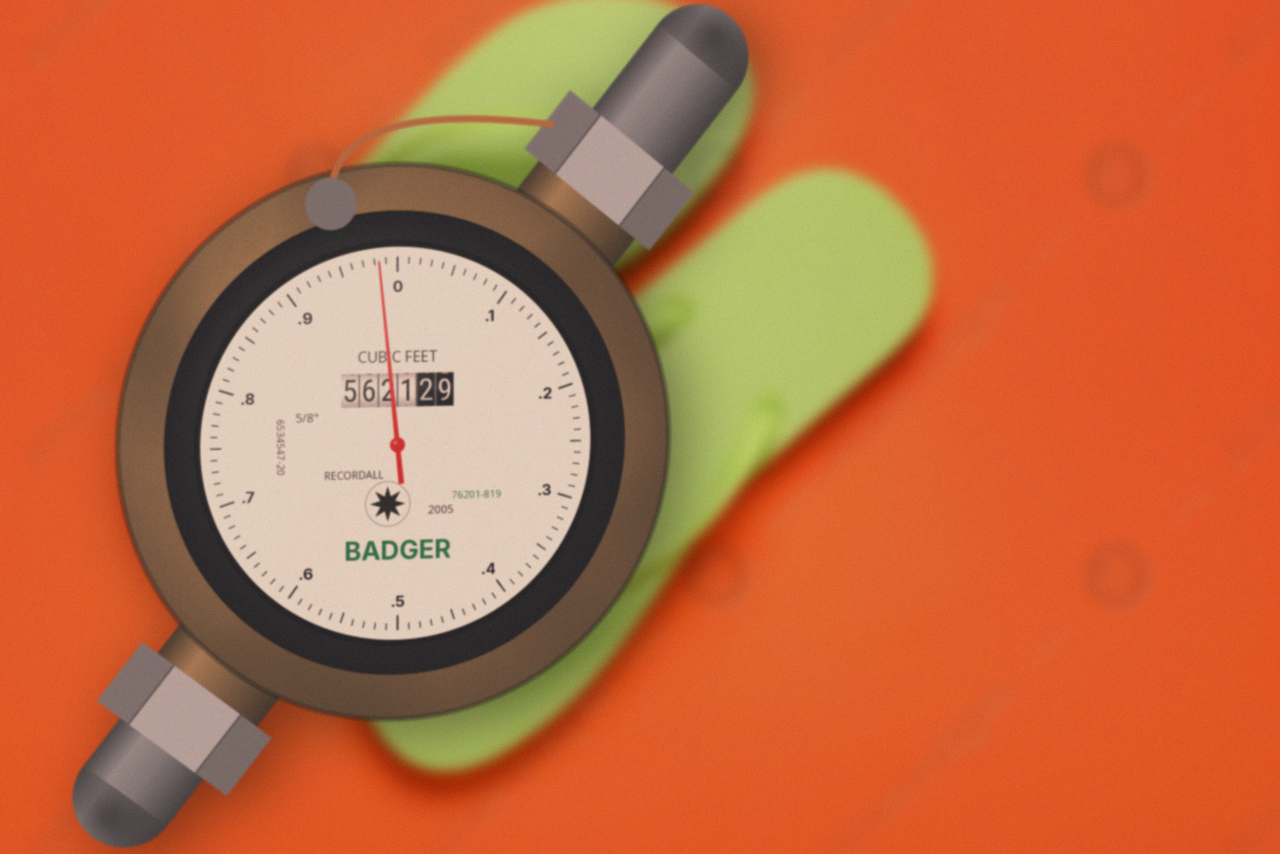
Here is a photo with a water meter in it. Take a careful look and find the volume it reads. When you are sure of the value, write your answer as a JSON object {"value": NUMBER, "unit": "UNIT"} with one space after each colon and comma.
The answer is {"value": 562128.98, "unit": "ft³"}
